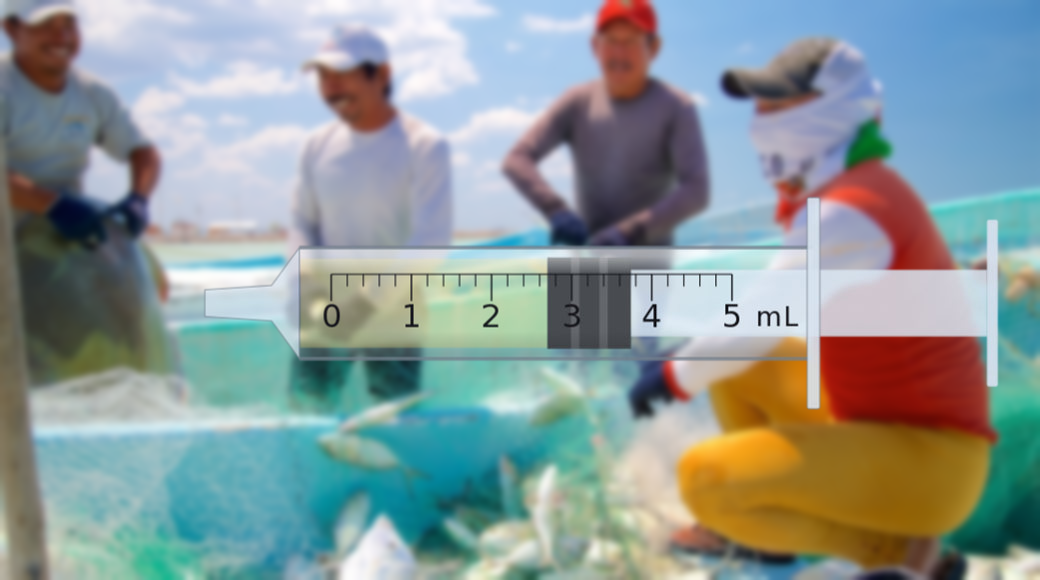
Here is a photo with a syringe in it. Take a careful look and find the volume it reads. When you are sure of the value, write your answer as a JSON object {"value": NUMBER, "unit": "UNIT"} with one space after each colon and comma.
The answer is {"value": 2.7, "unit": "mL"}
